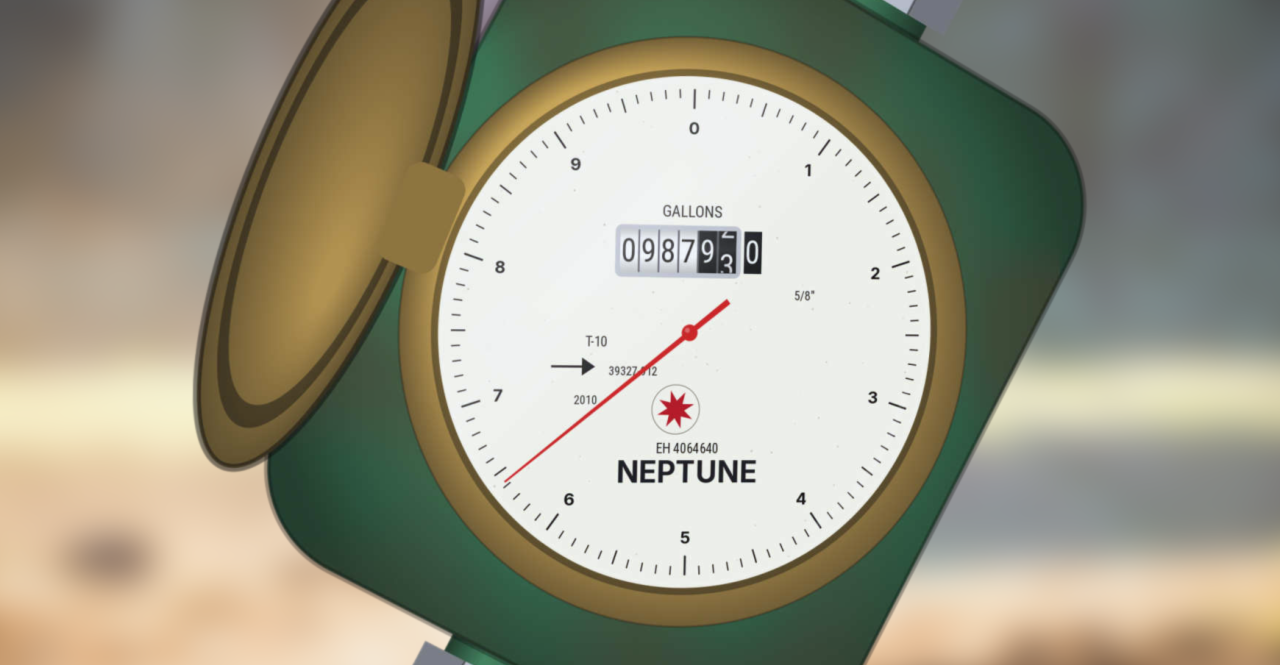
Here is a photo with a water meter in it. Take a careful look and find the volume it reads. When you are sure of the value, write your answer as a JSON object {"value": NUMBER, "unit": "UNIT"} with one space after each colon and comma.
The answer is {"value": 987926.4, "unit": "gal"}
